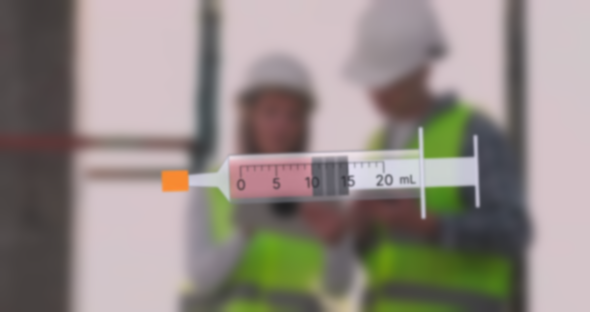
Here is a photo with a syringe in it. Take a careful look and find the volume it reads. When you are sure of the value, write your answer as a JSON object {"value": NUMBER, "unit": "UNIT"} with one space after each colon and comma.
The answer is {"value": 10, "unit": "mL"}
